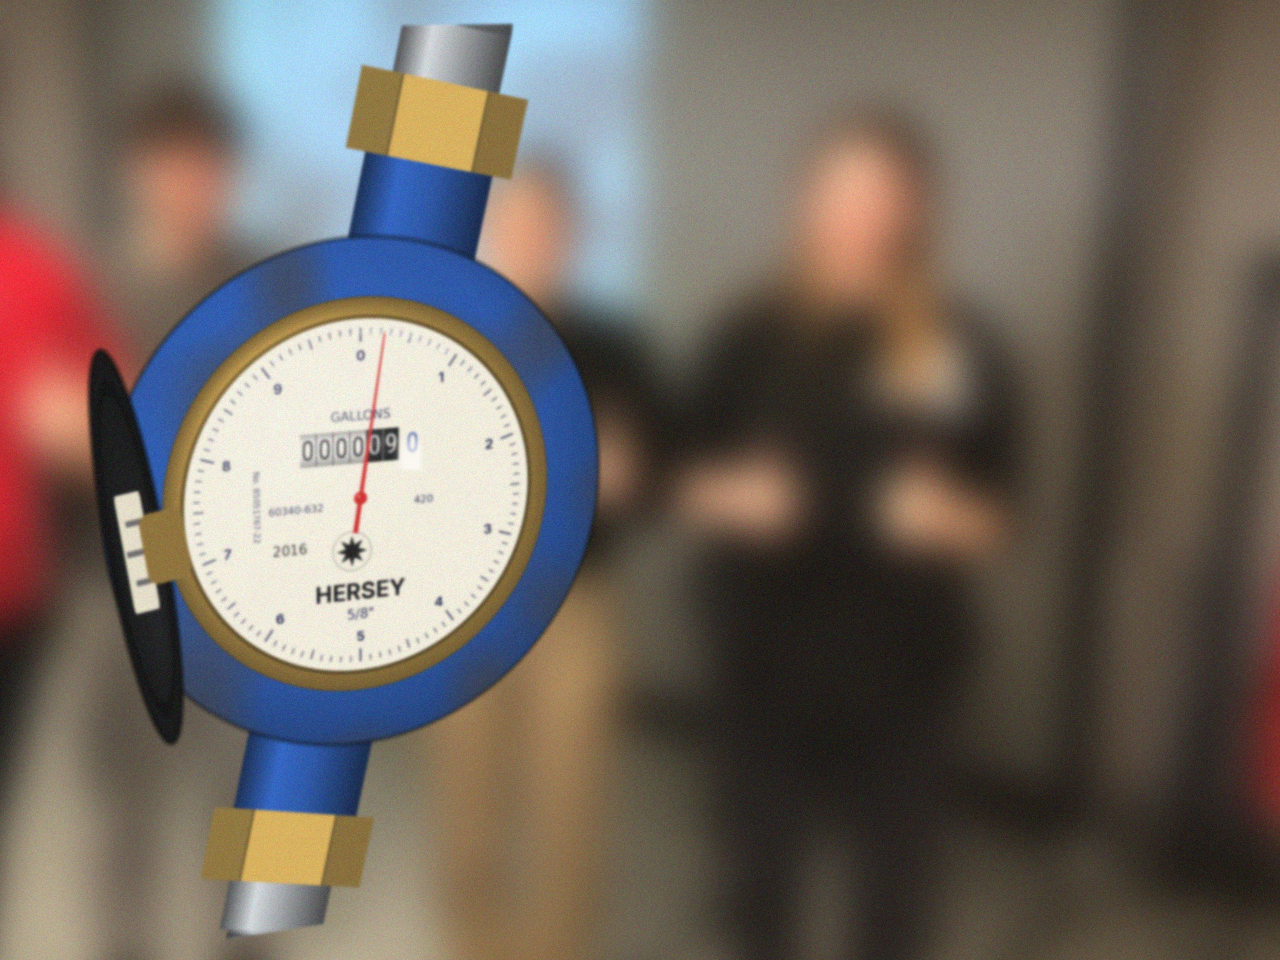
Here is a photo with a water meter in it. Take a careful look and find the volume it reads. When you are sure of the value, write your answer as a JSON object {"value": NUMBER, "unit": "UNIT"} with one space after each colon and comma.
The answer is {"value": 90.2, "unit": "gal"}
